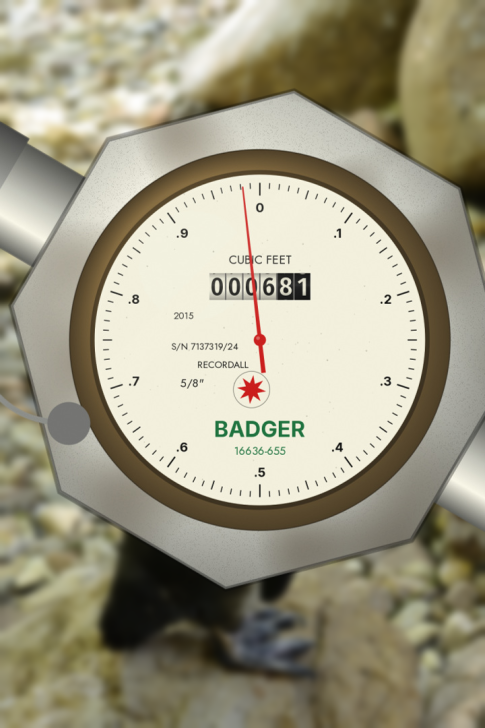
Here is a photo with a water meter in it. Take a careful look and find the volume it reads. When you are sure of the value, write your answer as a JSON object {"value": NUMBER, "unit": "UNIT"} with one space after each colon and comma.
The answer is {"value": 680.98, "unit": "ft³"}
